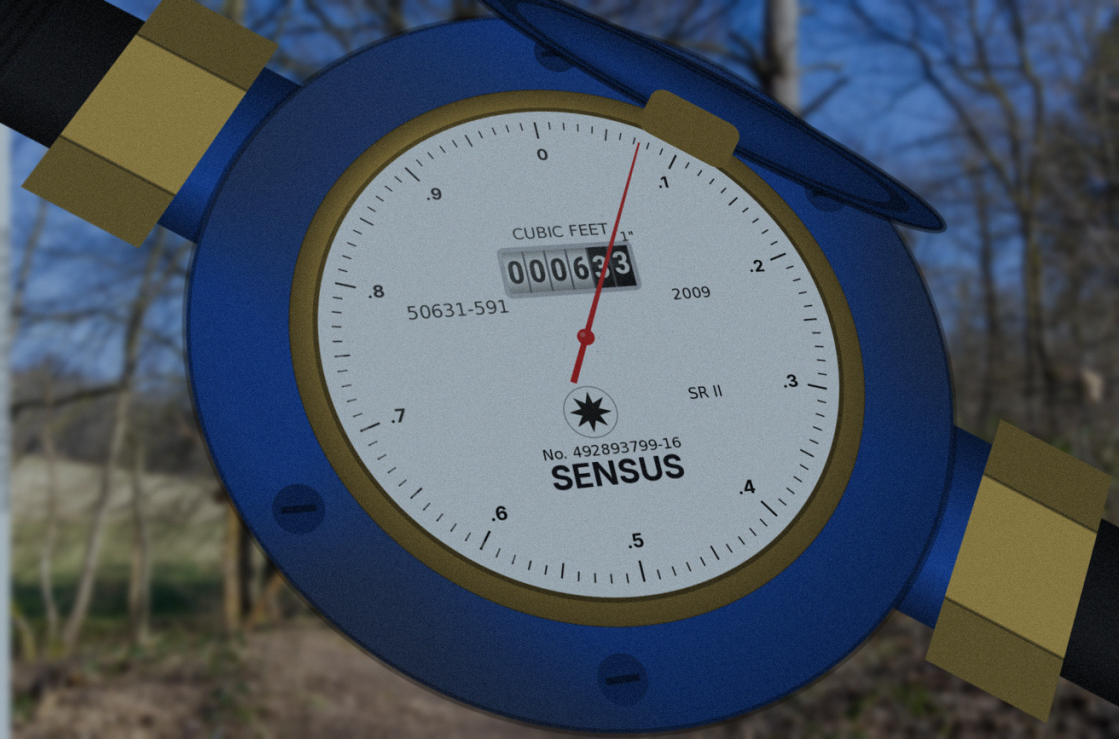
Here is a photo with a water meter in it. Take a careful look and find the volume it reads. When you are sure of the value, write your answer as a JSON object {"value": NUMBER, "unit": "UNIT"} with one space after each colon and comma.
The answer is {"value": 633.07, "unit": "ft³"}
